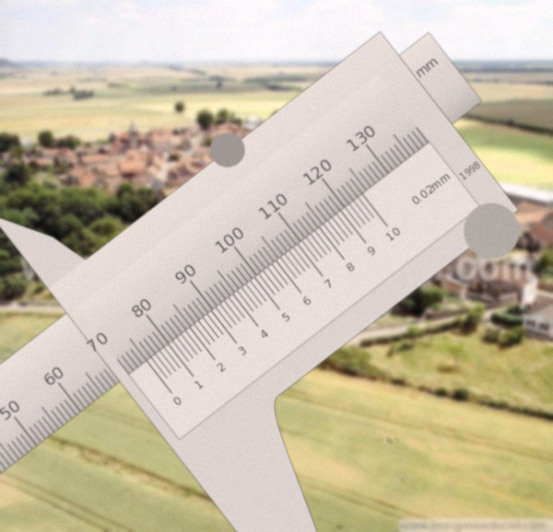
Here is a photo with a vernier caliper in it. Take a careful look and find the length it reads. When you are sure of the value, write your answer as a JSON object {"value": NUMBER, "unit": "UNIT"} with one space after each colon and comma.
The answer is {"value": 75.0, "unit": "mm"}
